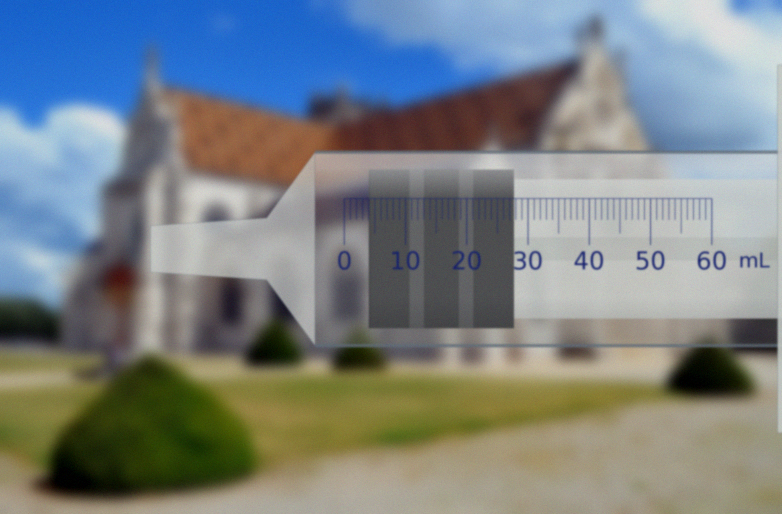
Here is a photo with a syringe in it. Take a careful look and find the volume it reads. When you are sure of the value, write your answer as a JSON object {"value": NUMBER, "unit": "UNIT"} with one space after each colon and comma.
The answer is {"value": 4, "unit": "mL"}
